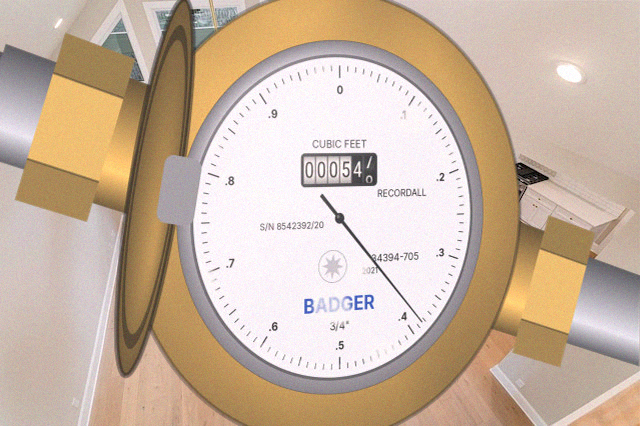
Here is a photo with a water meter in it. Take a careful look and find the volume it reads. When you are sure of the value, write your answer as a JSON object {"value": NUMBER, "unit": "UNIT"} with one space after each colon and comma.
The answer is {"value": 547.38, "unit": "ft³"}
